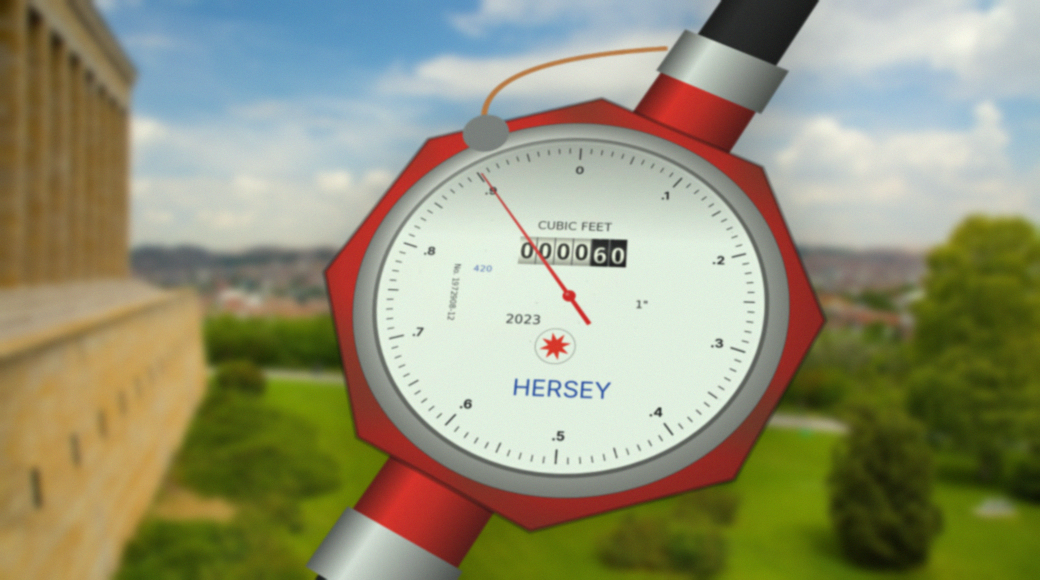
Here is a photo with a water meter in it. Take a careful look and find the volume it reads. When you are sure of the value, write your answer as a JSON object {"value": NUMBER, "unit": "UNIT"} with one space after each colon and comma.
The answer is {"value": 59.90, "unit": "ft³"}
